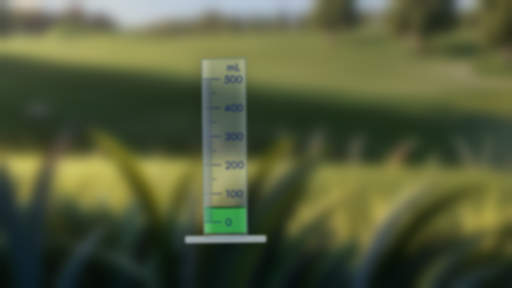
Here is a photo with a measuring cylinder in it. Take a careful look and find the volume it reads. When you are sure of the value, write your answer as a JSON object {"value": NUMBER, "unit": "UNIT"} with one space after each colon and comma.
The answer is {"value": 50, "unit": "mL"}
